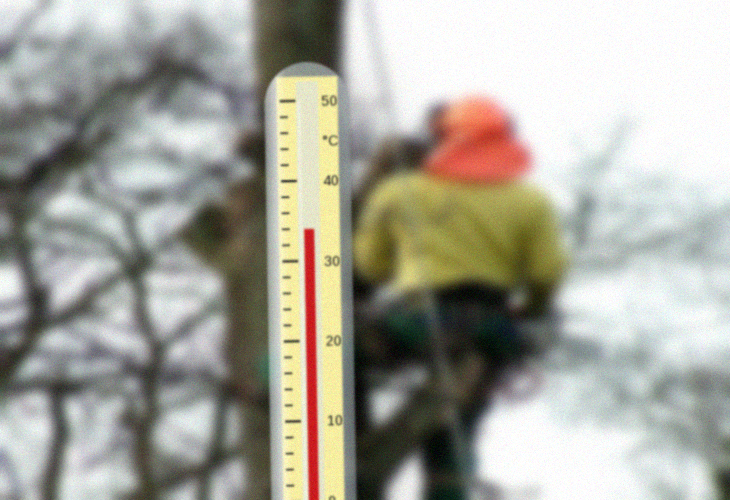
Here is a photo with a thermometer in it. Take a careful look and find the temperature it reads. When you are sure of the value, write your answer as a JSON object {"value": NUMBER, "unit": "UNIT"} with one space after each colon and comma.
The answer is {"value": 34, "unit": "°C"}
